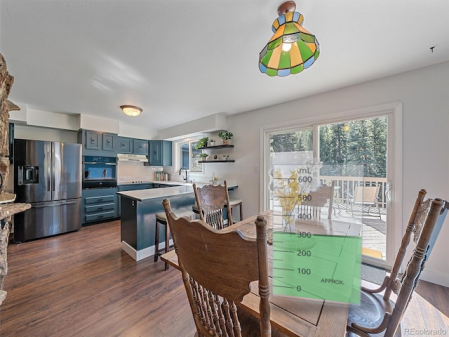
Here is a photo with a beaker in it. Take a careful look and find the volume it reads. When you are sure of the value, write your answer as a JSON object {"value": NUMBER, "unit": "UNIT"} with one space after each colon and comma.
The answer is {"value": 300, "unit": "mL"}
